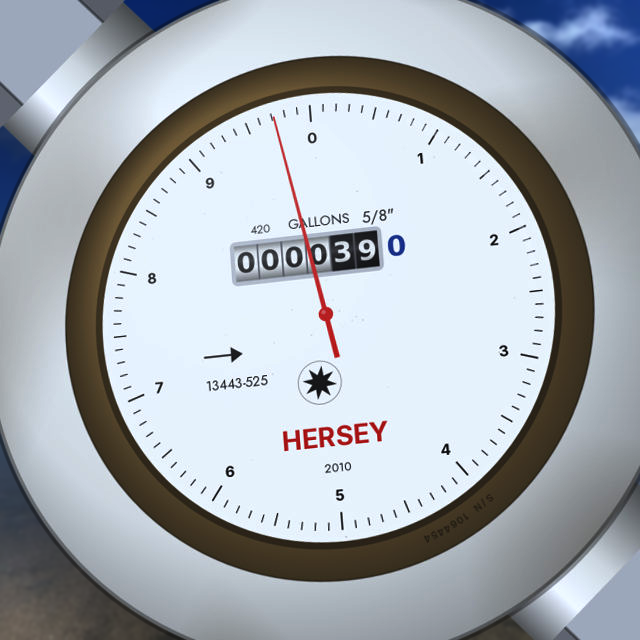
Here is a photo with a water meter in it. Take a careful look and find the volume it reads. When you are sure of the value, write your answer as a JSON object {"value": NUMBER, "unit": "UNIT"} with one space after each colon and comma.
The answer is {"value": 389.7, "unit": "gal"}
